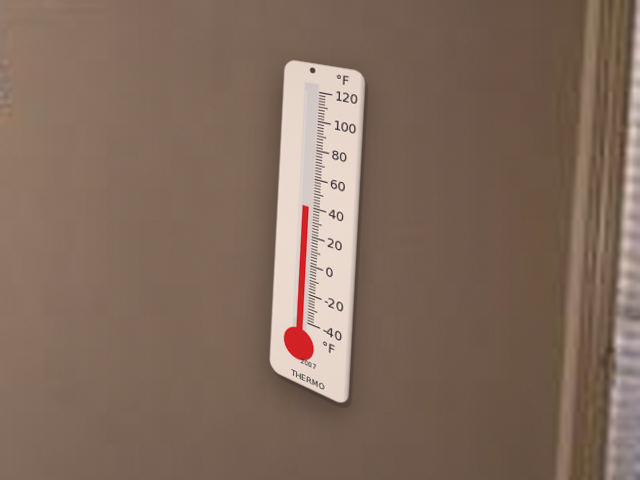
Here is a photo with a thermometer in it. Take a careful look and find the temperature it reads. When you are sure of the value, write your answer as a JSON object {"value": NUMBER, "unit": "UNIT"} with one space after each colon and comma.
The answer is {"value": 40, "unit": "°F"}
